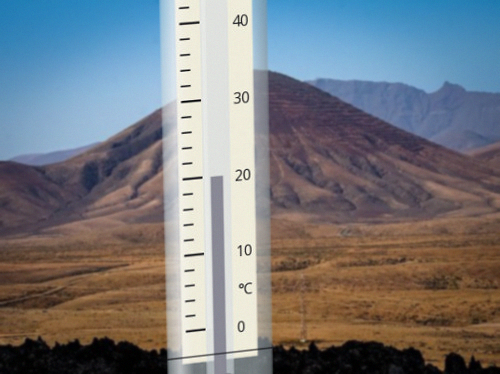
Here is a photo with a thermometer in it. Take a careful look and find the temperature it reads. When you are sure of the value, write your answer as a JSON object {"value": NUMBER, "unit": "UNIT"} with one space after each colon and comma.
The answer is {"value": 20, "unit": "°C"}
